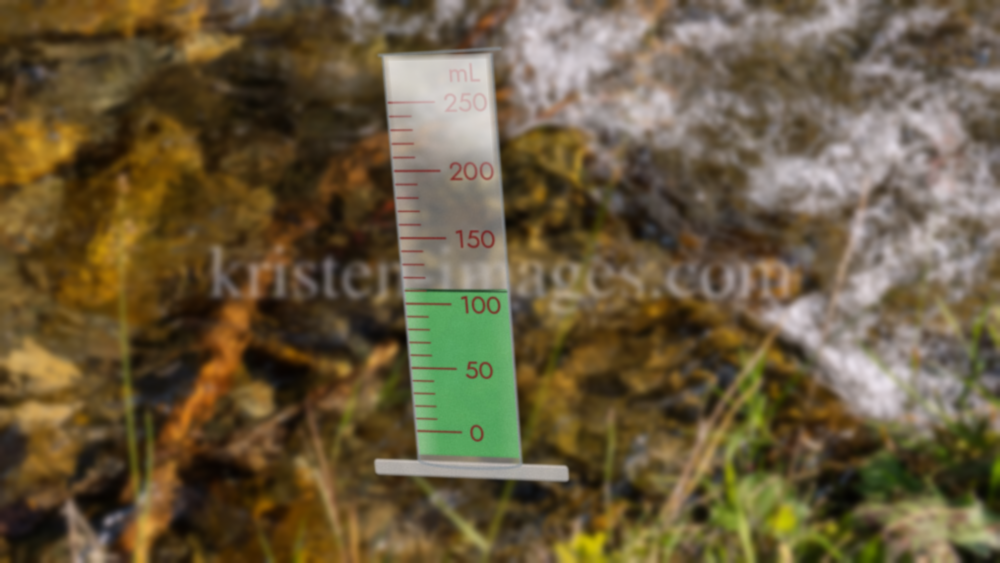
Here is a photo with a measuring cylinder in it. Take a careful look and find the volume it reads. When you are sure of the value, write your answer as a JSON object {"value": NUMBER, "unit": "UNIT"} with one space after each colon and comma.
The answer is {"value": 110, "unit": "mL"}
